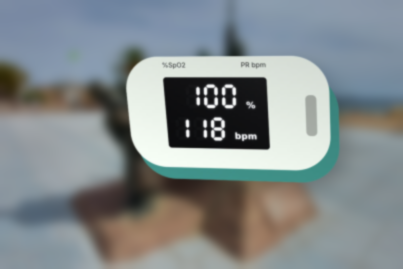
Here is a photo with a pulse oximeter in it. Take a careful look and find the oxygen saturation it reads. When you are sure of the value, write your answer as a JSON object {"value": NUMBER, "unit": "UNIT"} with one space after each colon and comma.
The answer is {"value": 100, "unit": "%"}
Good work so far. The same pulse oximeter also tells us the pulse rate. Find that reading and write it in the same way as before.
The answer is {"value": 118, "unit": "bpm"}
